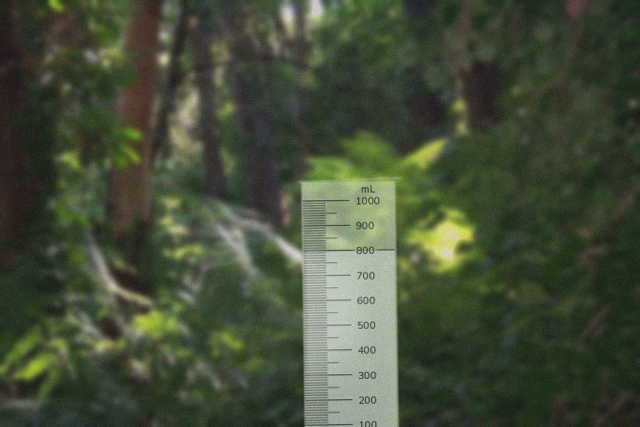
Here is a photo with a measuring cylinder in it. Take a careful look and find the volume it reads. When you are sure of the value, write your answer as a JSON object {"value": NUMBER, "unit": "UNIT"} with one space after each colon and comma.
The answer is {"value": 800, "unit": "mL"}
